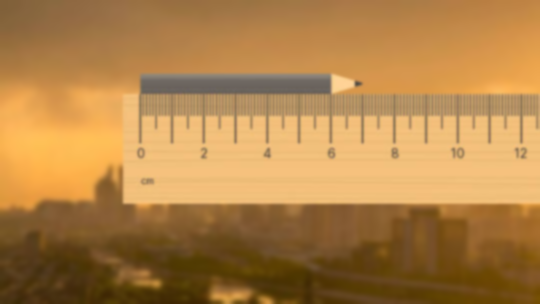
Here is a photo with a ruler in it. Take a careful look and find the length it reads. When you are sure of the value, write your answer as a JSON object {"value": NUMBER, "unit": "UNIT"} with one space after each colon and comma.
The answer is {"value": 7, "unit": "cm"}
